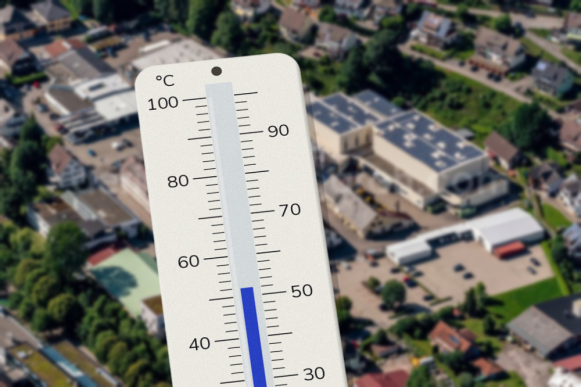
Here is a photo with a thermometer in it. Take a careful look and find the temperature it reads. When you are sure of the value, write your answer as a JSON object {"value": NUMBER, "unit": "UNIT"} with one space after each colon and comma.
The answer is {"value": 52, "unit": "°C"}
